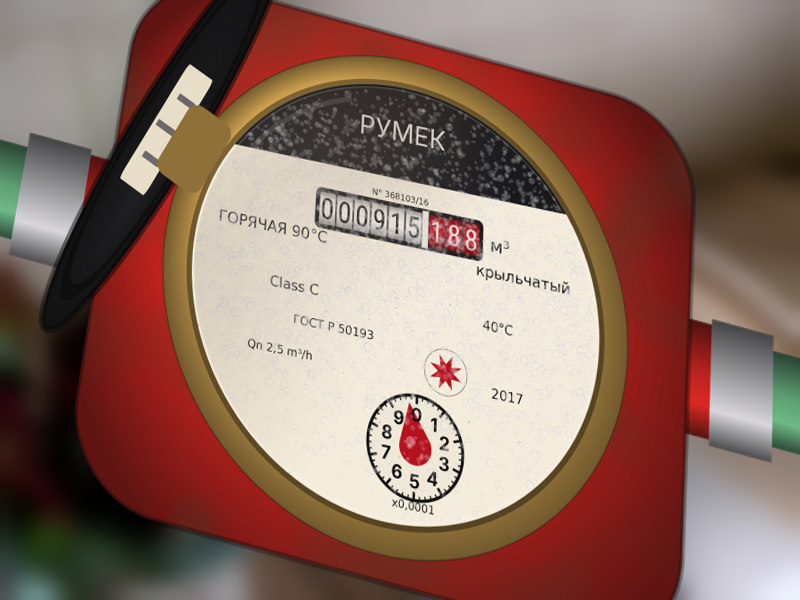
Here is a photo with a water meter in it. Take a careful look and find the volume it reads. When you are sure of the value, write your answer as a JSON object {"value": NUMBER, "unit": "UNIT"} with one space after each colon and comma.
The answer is {"value": 915.1879, "unit": "m³"}
